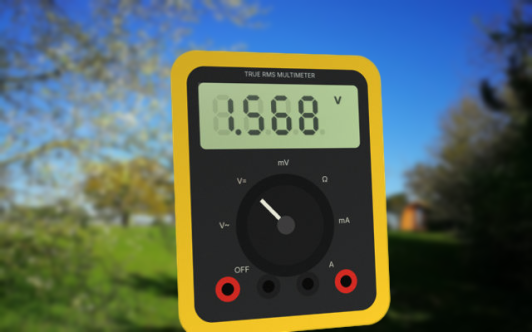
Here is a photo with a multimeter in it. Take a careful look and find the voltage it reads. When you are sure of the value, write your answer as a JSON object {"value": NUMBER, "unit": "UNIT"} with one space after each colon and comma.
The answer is {"value": 1.568, "unit": "V"}
